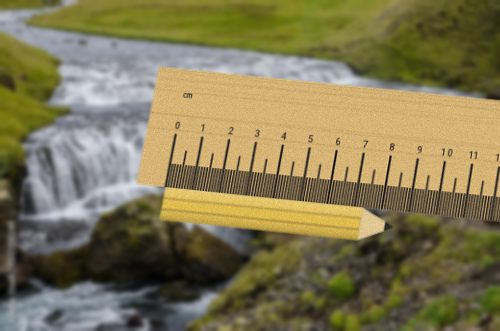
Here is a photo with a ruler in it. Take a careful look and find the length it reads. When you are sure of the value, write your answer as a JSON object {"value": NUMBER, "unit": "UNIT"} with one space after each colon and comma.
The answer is {"value": 8.5, "unit": "cm"}
